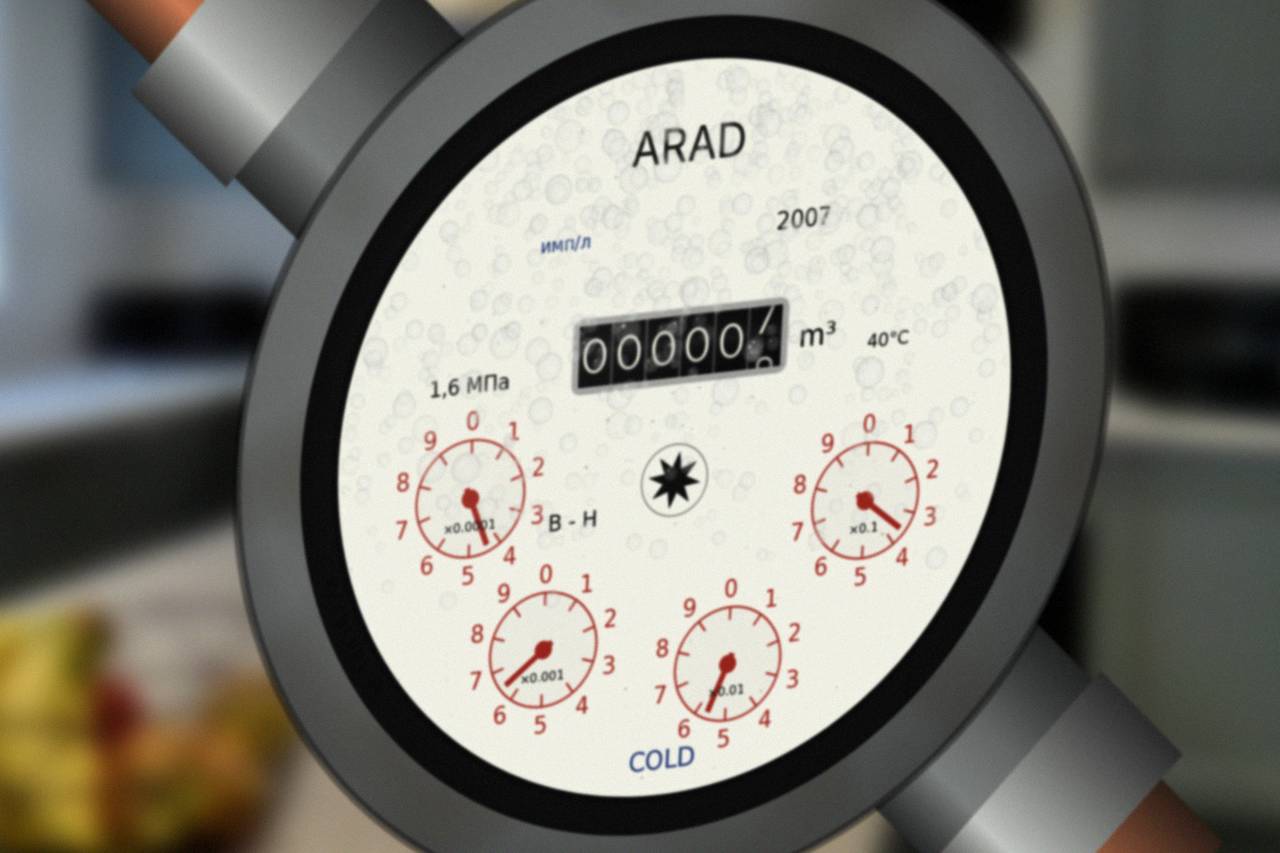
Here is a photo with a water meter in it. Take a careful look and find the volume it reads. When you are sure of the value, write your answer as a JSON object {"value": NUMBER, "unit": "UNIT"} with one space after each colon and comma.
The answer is {"value": 7.3564, "unit": "m³"}
